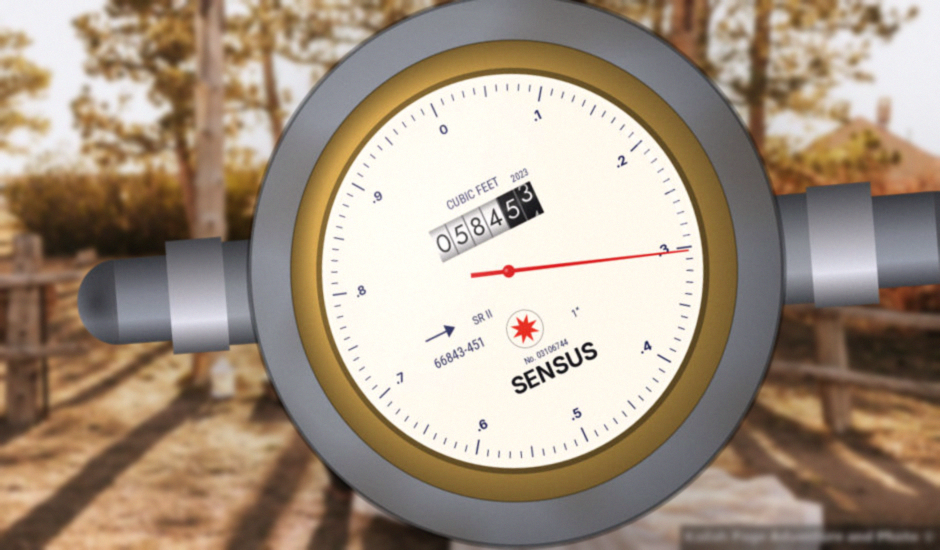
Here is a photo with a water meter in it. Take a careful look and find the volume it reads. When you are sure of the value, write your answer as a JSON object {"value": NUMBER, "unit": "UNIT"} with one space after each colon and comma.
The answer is {"value": 58453.30, "unit": "ft³"}
